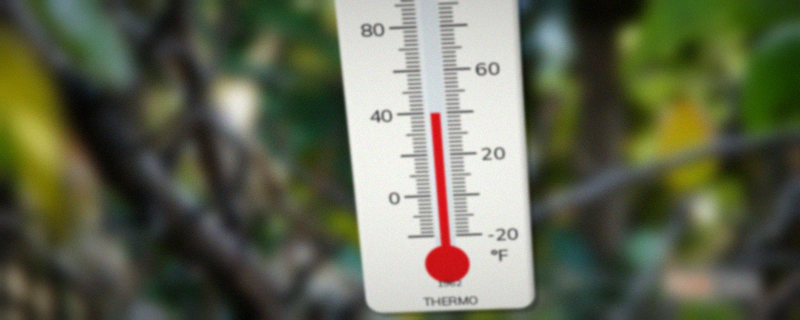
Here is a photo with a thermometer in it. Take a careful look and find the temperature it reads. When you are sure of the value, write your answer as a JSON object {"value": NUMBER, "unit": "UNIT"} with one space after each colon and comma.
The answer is {"value": 40, "unit": "°F"}
